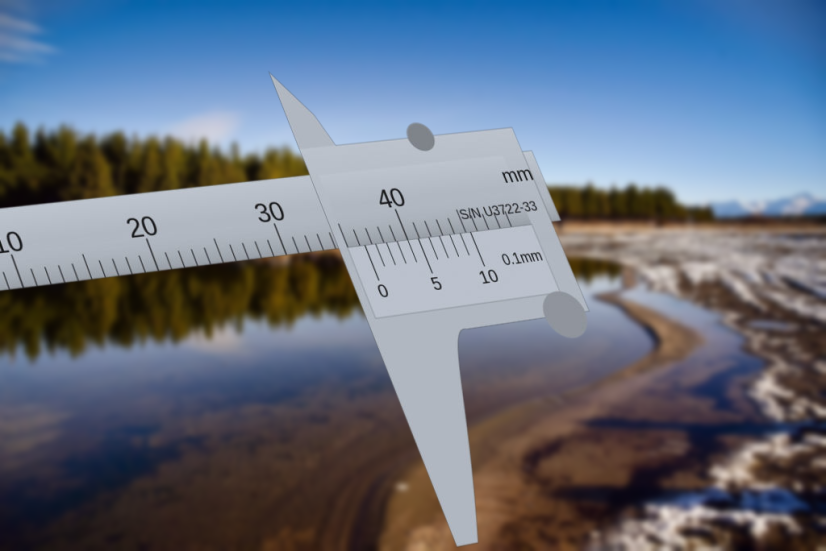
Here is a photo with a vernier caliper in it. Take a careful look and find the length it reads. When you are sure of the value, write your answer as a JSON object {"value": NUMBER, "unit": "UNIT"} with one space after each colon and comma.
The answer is {"value": 36.4, "unit": "mm"}
